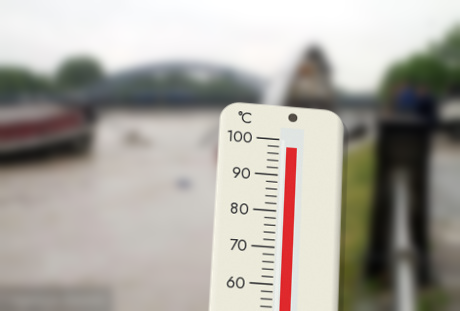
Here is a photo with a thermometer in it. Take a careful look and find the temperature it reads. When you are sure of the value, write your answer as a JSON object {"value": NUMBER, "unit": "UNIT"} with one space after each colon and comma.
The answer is {"value": 98, "unit": "°C"}
